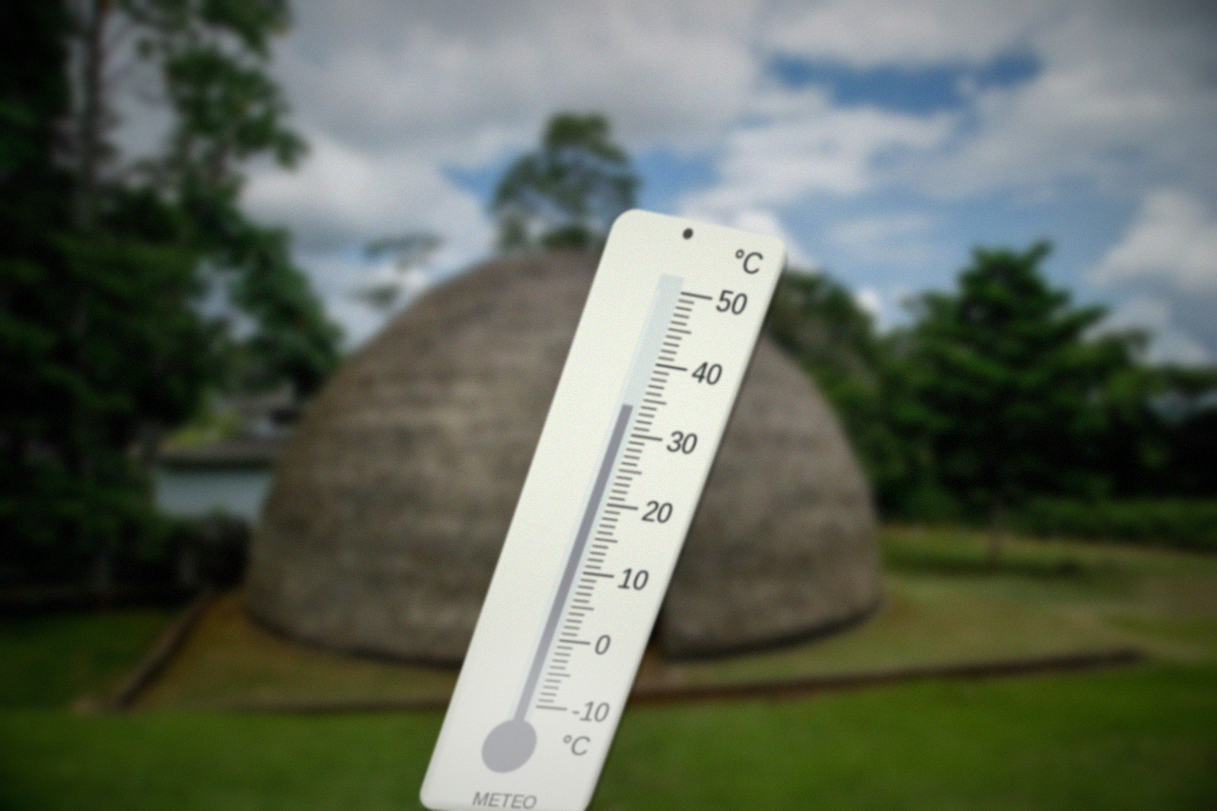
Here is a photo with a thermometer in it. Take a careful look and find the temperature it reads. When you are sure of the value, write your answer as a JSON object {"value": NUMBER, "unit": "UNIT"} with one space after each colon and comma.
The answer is {"value": 34, "unit": "°C"}
